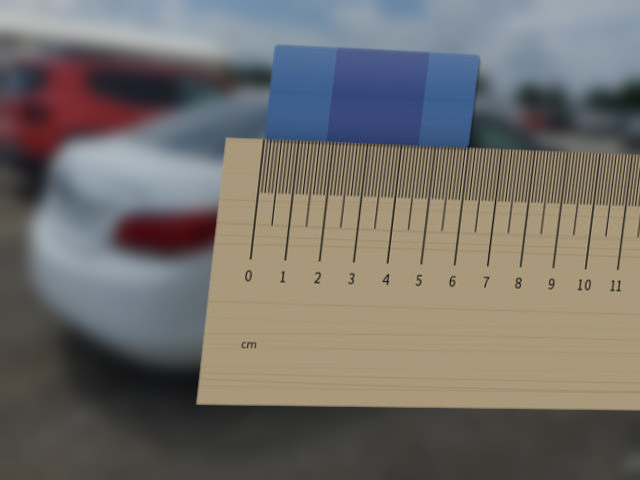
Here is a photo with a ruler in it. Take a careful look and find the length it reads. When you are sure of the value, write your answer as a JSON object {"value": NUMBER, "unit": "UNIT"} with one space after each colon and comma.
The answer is {"value": 6, "unit": "cm"}
